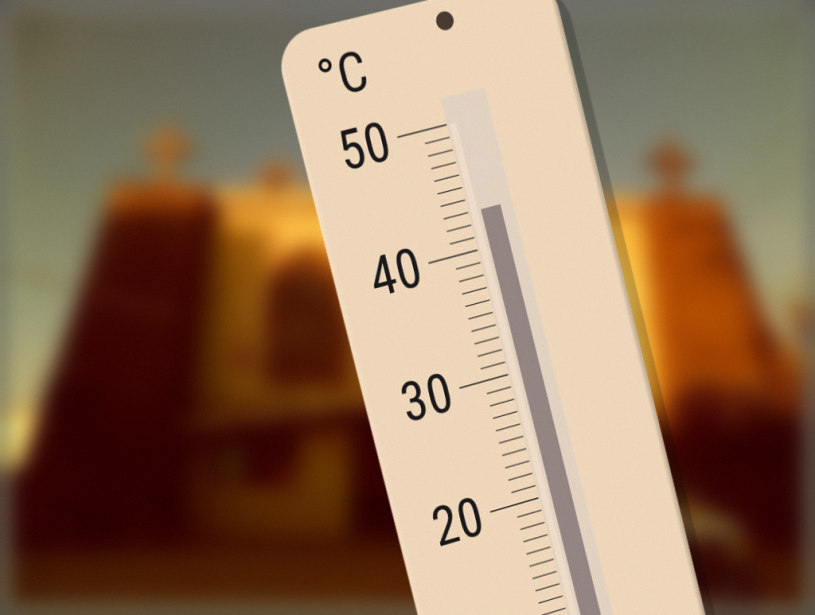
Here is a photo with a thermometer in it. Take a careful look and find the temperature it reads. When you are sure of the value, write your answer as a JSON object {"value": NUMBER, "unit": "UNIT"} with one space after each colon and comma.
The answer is {"value": 43, "unit": "°C"}
